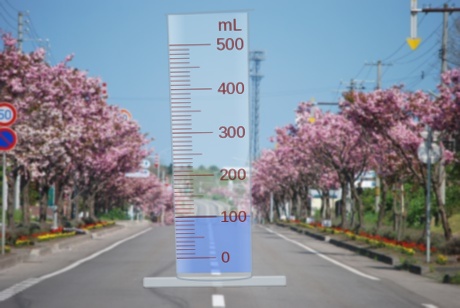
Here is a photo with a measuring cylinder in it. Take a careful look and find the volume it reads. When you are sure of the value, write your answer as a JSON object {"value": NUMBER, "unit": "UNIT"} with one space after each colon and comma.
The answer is {"value": 100, "unit": "mL"}
